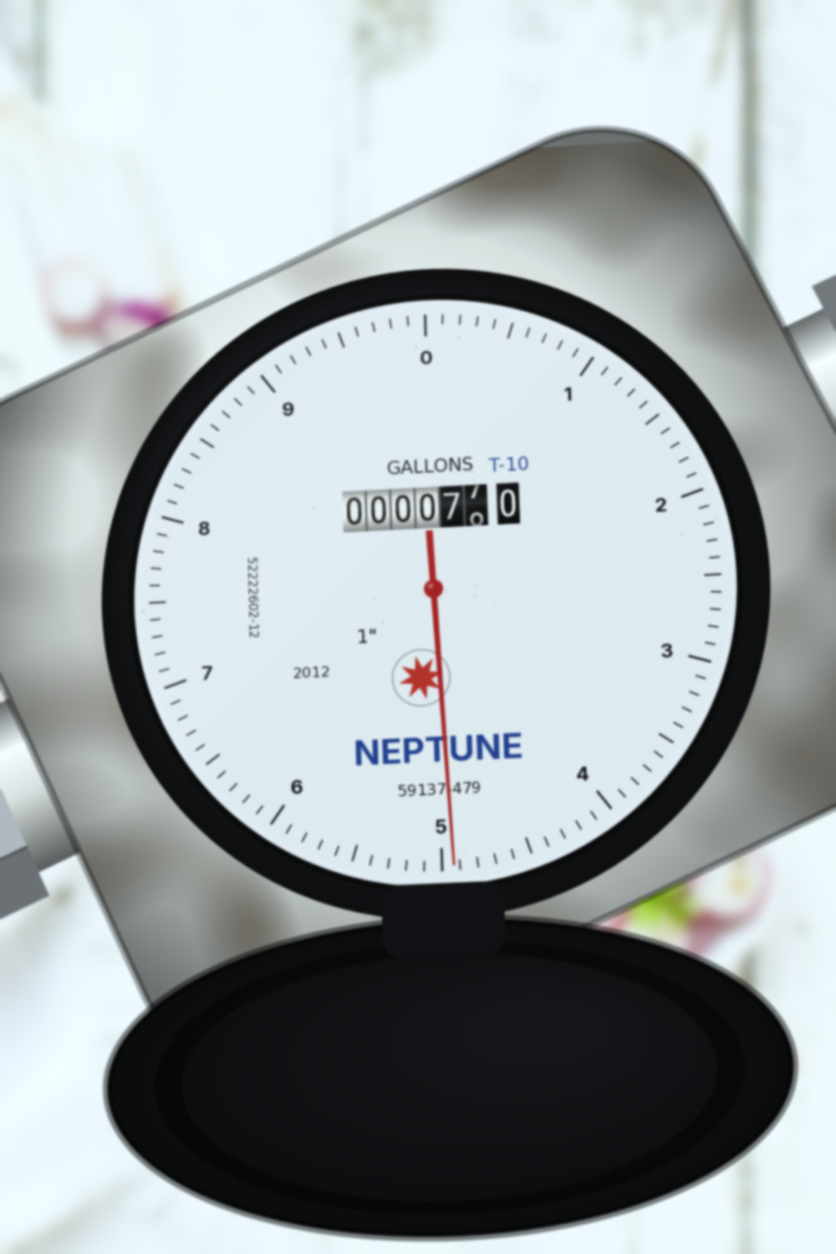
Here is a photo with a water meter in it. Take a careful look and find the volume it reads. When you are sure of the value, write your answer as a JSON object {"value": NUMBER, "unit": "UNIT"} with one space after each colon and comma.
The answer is {"value": 774.9, "unit": "gal"}
